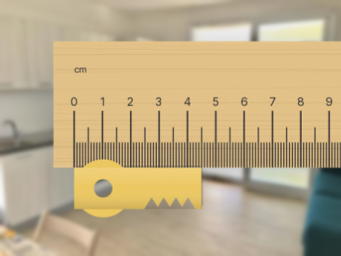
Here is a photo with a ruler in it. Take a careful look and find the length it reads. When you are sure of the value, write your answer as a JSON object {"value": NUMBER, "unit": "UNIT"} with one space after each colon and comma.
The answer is {"value": 4.5, "unit": "cm"}
